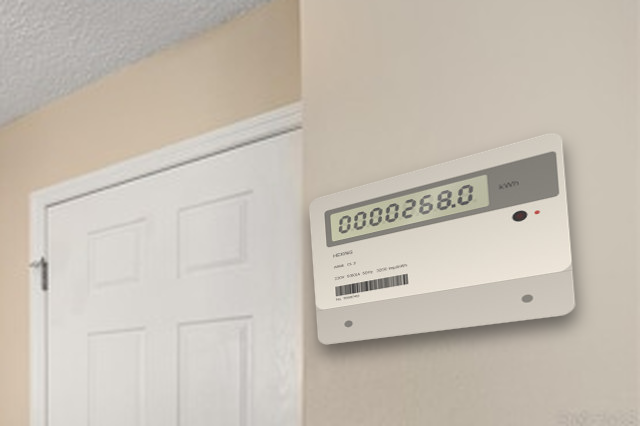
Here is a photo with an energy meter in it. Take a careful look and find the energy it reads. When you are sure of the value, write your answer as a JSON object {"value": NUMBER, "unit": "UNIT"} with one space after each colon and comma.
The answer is {"value": 268.0, "unit": "kWh"}
